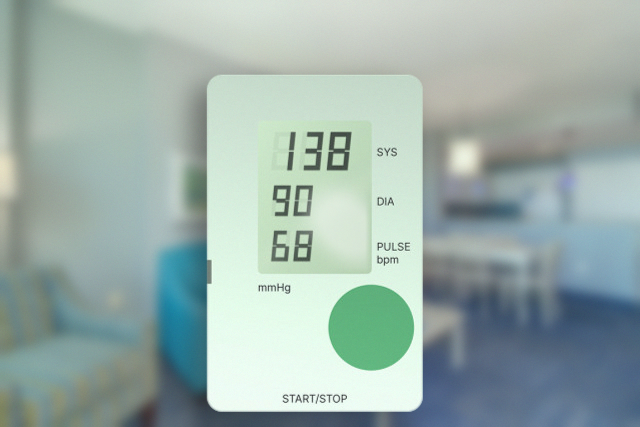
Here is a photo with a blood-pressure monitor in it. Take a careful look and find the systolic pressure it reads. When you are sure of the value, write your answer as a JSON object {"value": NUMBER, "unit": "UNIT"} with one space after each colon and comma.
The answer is {"value": 138, "unit": "mmHg"}
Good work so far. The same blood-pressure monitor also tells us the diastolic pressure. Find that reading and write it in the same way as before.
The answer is {"value": 90, "unit": "mmHg"}
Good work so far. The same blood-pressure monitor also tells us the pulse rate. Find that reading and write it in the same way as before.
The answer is {"value": 68, "unit": "bpm"}
